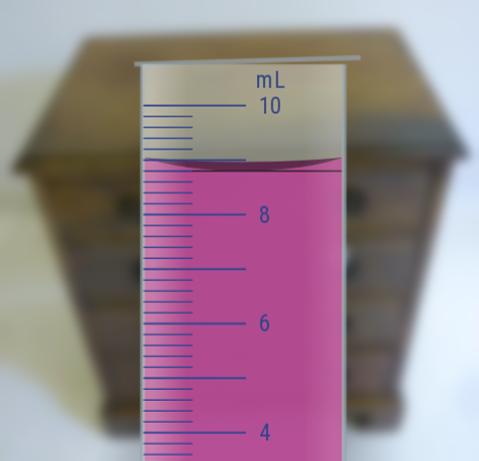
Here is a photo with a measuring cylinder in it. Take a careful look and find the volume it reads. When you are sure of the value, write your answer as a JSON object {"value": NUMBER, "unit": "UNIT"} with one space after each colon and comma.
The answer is {"value": 8.8, "unit": "mL"}
